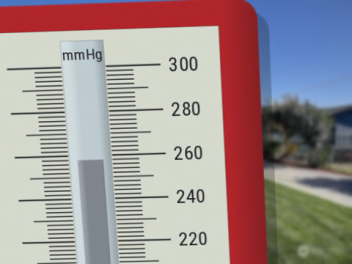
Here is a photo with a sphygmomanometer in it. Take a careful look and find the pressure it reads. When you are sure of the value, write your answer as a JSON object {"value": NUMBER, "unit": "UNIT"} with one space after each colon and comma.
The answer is {"value": 258, "unit": "mmHg"}
